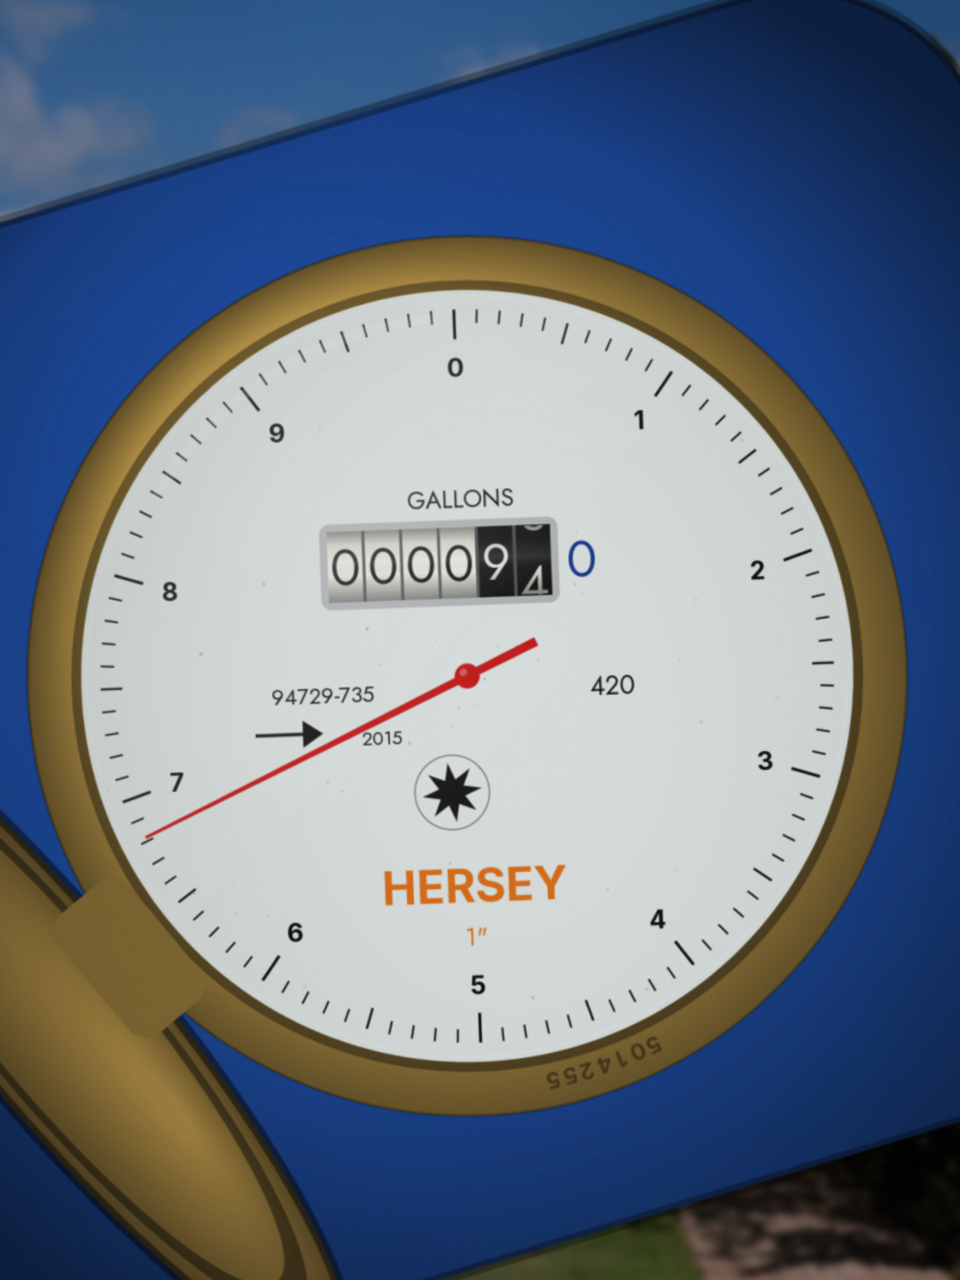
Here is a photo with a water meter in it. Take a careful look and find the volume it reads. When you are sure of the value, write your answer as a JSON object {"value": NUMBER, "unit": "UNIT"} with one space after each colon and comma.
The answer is {"value": 936.8, "unit": "gal"}
